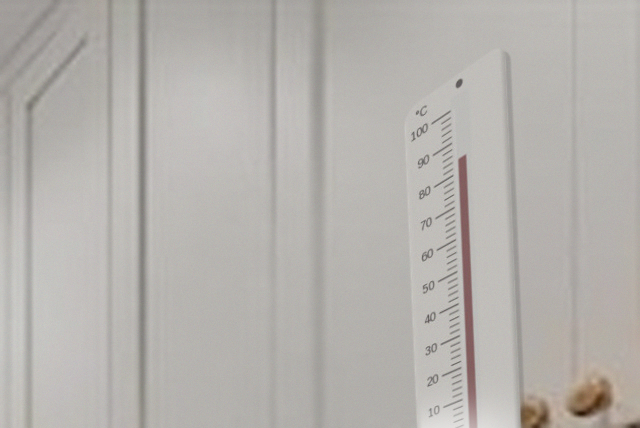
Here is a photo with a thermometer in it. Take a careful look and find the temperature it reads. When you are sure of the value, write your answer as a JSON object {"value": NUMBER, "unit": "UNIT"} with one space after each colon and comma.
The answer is {"value": 84, "unit": "°C"}
